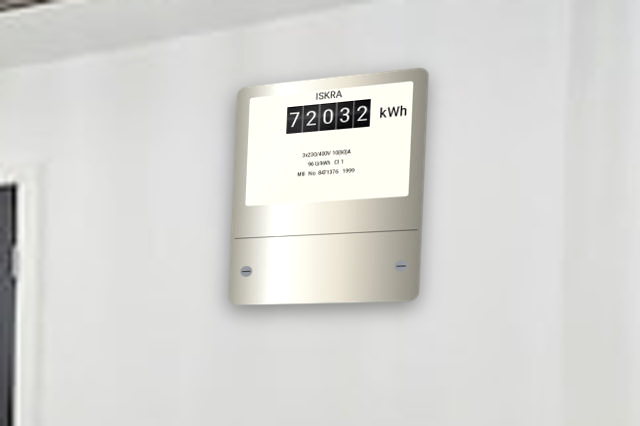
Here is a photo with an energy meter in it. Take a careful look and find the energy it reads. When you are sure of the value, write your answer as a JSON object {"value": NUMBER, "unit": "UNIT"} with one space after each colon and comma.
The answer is {"value": 72032, "unit": "kWh"}
